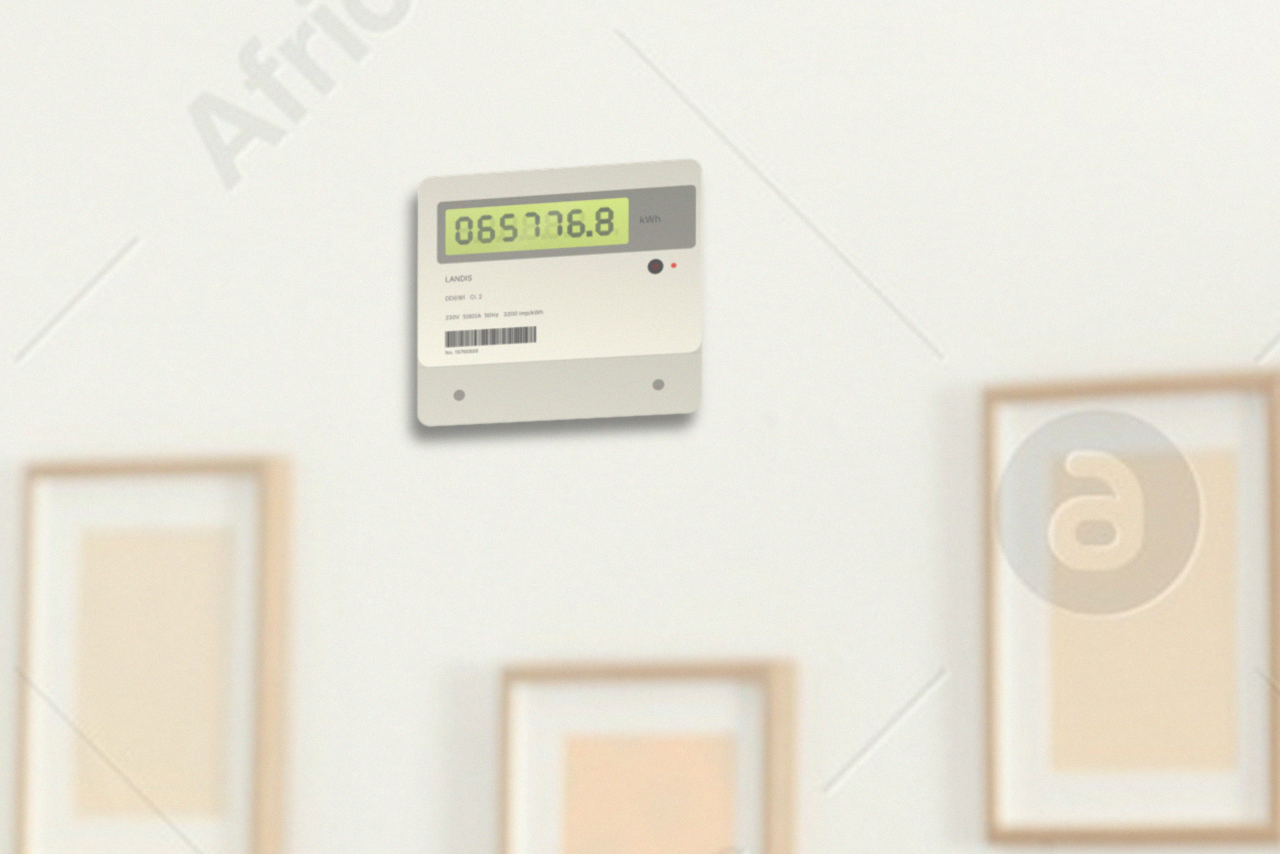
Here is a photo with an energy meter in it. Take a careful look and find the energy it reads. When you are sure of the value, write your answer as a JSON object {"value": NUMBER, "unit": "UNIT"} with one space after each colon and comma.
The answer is {"value": 65776.8, "unit": "kWh"}
